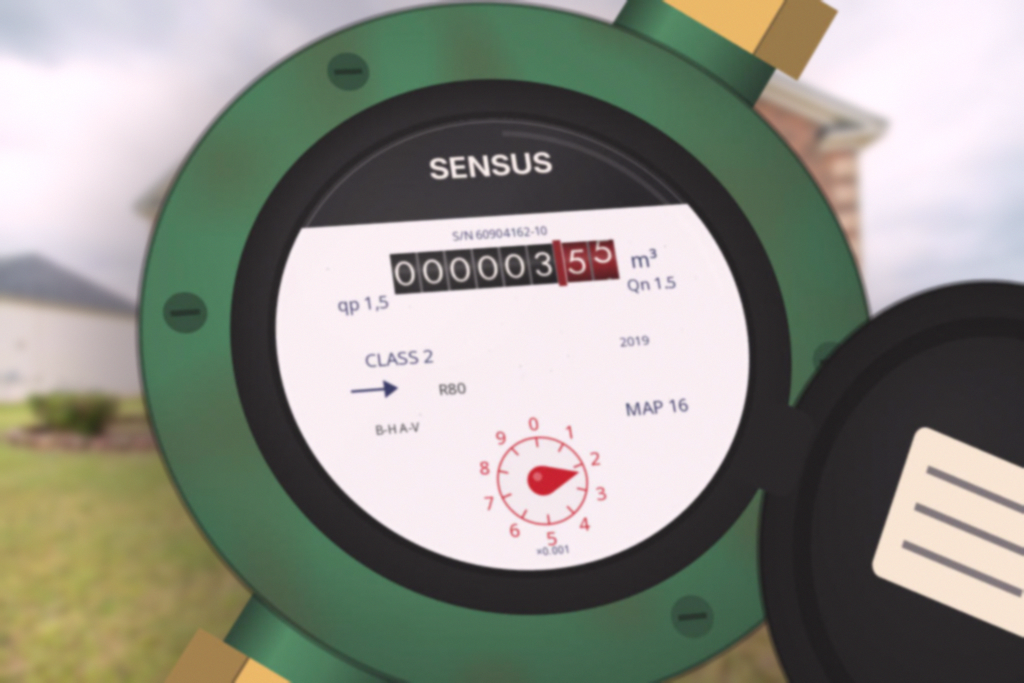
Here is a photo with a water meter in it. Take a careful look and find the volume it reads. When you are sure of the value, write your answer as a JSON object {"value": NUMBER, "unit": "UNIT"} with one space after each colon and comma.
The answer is {"value": 3.552, "unit": "m³"}
